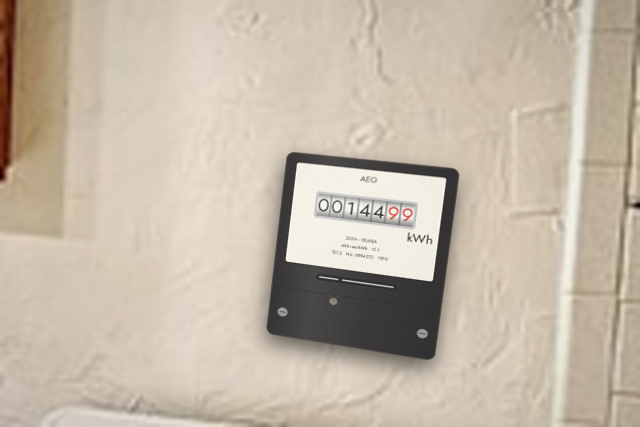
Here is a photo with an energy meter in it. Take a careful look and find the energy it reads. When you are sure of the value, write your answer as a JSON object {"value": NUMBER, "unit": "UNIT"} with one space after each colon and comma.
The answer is {"value": 144.99, "unit": "kWh"}
